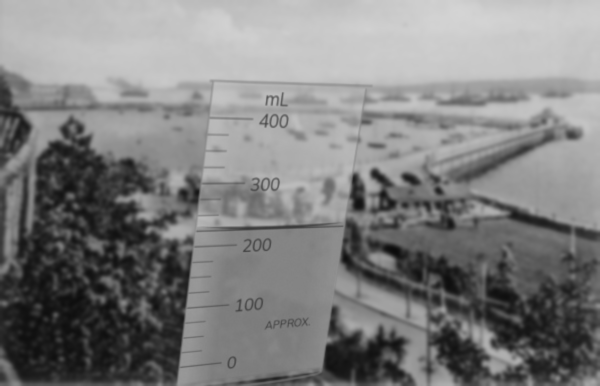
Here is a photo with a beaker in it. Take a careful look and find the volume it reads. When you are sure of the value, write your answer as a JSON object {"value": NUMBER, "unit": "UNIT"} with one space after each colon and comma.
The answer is {"value": 225, "unit": "mL"}
